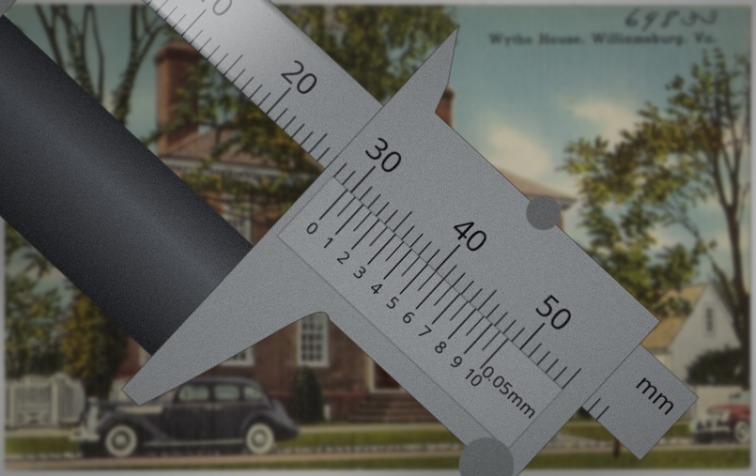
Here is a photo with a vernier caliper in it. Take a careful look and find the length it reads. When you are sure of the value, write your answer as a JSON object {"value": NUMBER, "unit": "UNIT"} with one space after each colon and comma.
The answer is {"value": 29.6, "unit": "mm"}
